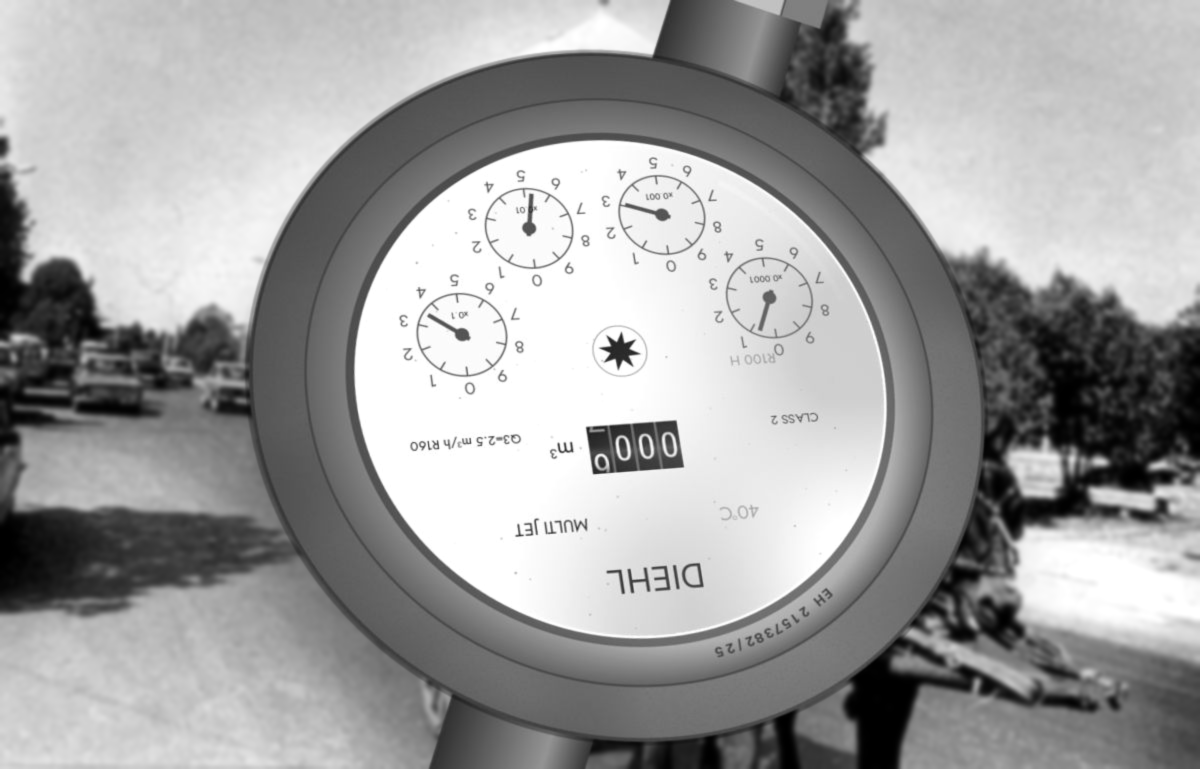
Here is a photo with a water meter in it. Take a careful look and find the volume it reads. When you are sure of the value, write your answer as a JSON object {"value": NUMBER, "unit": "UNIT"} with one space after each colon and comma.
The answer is {"value": 6.3530, "unit": "m³"}
